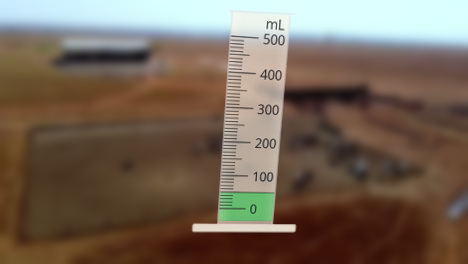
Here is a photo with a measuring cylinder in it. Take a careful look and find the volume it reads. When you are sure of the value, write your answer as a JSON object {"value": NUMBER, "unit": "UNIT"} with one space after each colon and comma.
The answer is {"value": 50, "unit": "mL"}
